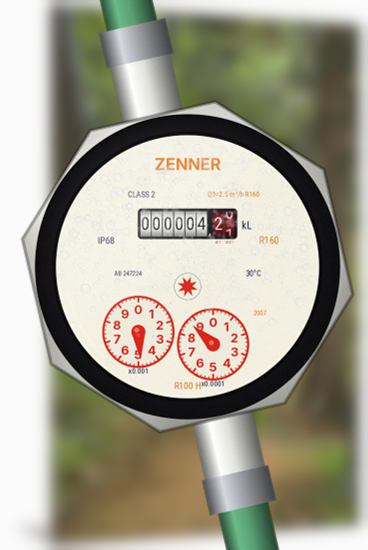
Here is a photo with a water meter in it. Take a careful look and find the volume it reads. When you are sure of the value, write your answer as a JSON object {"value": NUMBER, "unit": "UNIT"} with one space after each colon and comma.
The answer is {"value": 4.2048, "unit": "kL"}
